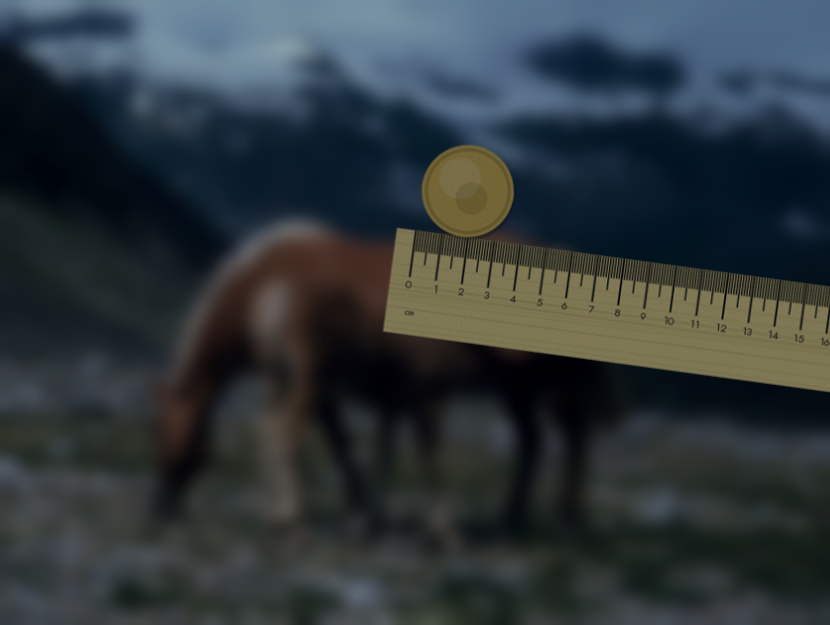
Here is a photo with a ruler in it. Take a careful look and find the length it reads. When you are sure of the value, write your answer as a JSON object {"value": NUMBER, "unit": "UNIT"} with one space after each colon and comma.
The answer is {"value": 3.5, "unit": "cm"}
